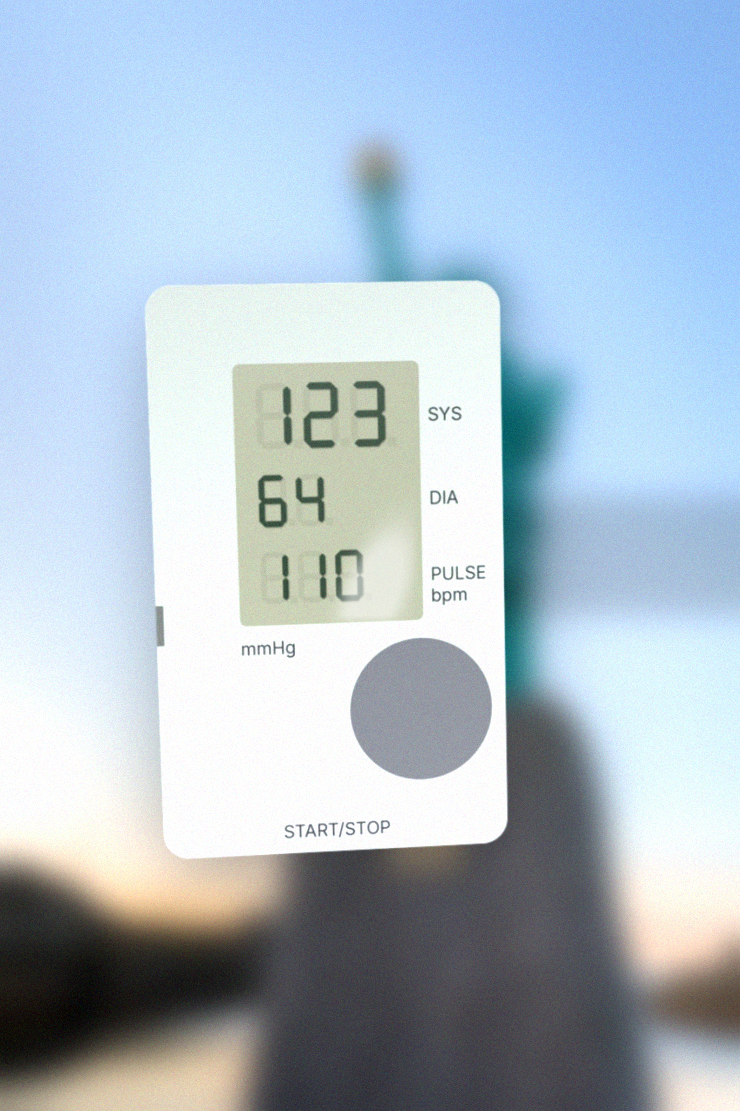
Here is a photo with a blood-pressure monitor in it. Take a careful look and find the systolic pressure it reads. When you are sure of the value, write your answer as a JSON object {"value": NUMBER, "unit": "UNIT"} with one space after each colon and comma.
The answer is {"value": 123, "unit": "mmHg"}
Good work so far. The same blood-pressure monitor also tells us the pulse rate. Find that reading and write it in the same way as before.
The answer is {"value": 110, "unit": "bpm"}
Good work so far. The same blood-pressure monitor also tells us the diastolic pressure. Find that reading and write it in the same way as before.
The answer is {"value": 64, "unit": "mmHg"}
